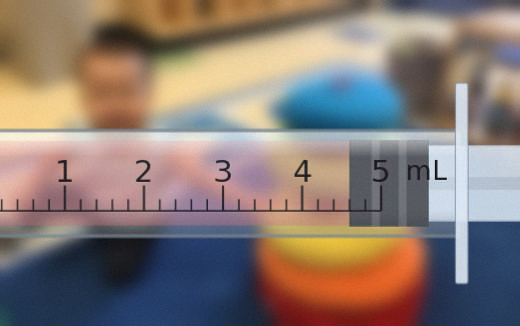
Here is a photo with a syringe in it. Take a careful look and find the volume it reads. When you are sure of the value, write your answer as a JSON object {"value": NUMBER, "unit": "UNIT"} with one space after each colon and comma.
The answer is {"value": 4.6, "unit": "mL"}
